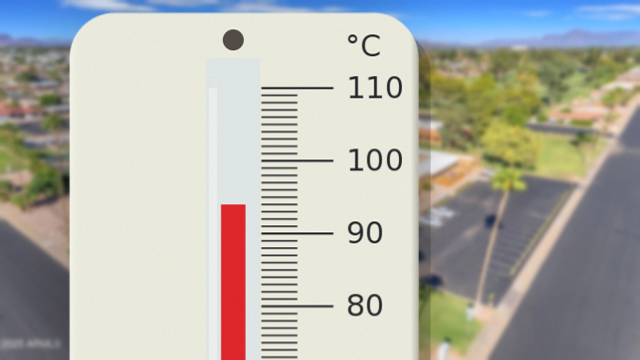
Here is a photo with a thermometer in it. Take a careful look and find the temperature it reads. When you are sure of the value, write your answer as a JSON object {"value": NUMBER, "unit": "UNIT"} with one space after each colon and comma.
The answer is {"value": 94, "unit": "°C"}
